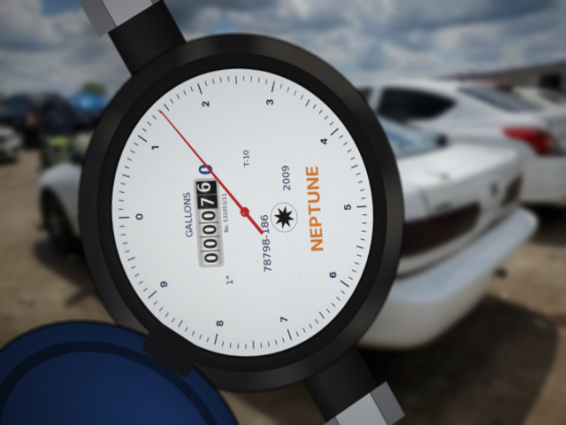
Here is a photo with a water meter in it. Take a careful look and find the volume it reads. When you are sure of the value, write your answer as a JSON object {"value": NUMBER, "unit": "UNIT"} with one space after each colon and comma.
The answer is {"value": 761.4, "unit": "gal"}
